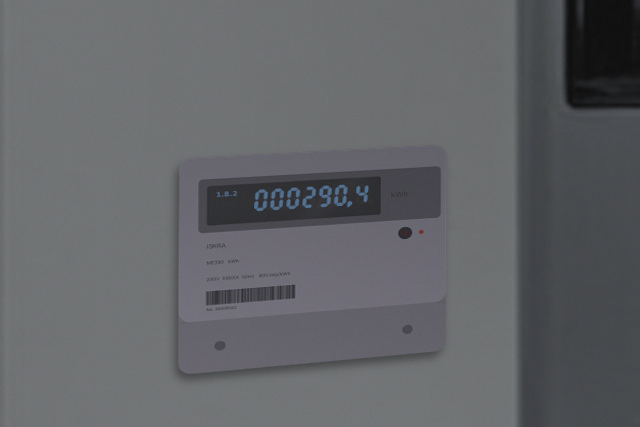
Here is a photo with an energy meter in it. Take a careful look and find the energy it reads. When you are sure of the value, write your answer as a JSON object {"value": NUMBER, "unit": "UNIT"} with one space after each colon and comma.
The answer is {"value": 290.4, "unit": "kWh"}
